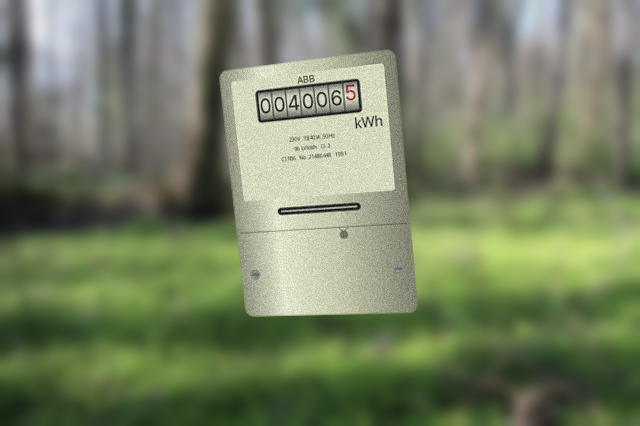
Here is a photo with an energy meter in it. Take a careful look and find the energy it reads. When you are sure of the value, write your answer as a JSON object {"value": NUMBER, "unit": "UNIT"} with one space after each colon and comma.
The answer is {"value": 4006.5, "unit": "kWh"}
